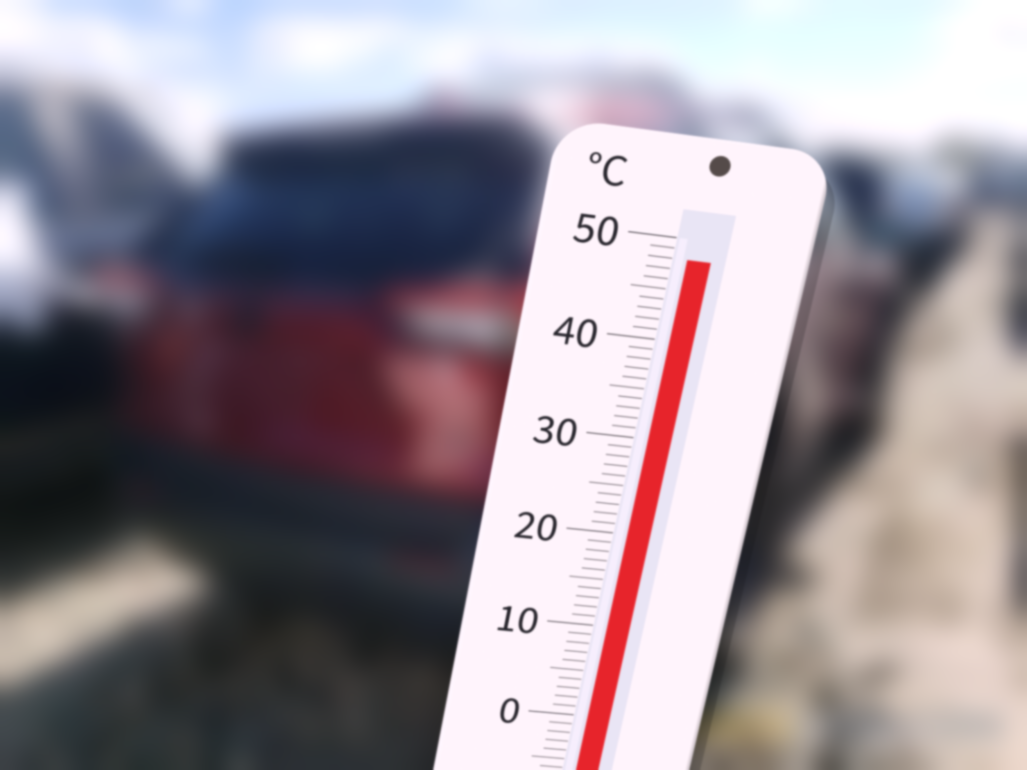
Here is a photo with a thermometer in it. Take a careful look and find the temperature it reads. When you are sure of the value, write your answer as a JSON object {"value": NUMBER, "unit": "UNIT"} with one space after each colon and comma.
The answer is {"value": 48, "unit": "°C"}
